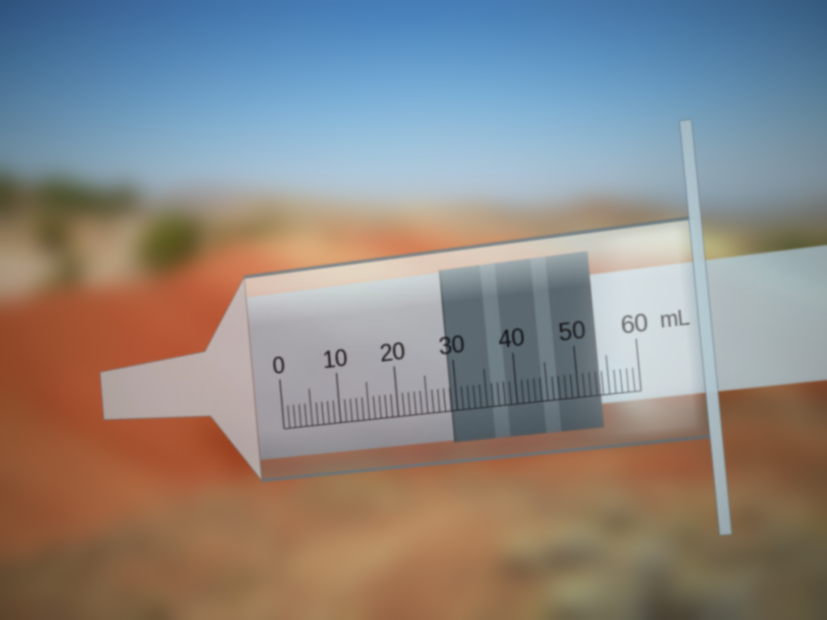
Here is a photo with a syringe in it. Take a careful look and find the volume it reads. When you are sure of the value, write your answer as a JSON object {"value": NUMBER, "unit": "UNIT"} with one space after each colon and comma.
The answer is {"value": 29, "unit": "mL"}
